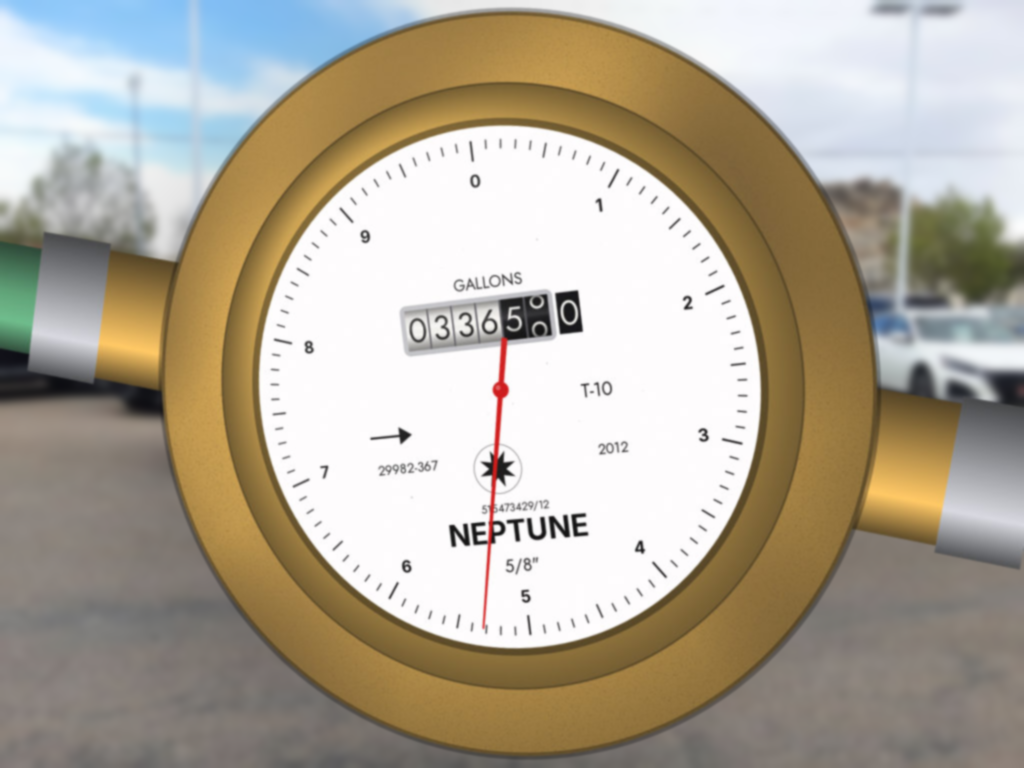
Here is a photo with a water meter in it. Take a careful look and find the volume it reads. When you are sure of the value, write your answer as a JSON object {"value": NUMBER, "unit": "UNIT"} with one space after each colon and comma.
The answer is {"value": 336585.3, "unit": "gal"}
